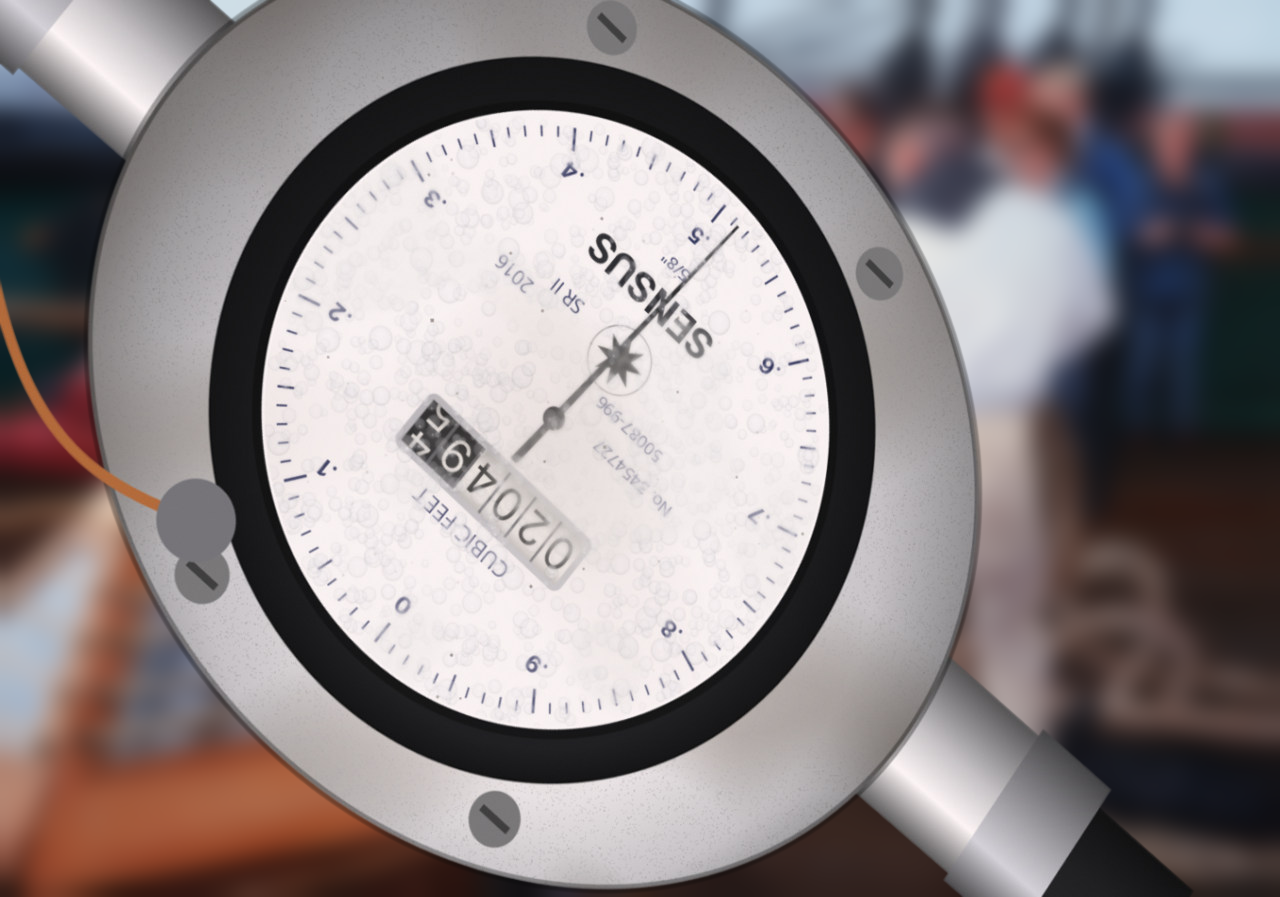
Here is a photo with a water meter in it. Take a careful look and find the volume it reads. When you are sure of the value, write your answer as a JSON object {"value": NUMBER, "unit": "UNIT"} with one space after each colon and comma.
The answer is {"value": 20494.51, "unit": "ft³"}
